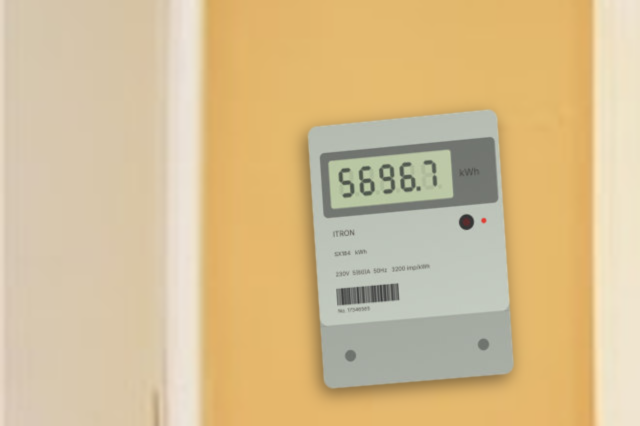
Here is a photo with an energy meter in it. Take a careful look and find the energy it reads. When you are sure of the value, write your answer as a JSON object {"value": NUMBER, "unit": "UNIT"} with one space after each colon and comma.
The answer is {"value": 5696.7, "unit": "kWh"}
